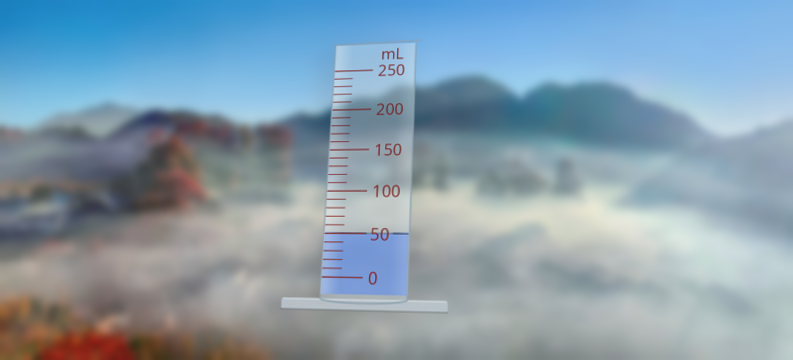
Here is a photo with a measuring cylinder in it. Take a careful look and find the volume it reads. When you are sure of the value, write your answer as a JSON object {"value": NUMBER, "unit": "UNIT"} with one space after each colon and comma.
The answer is {"value": 50, "unit": "mL"}
